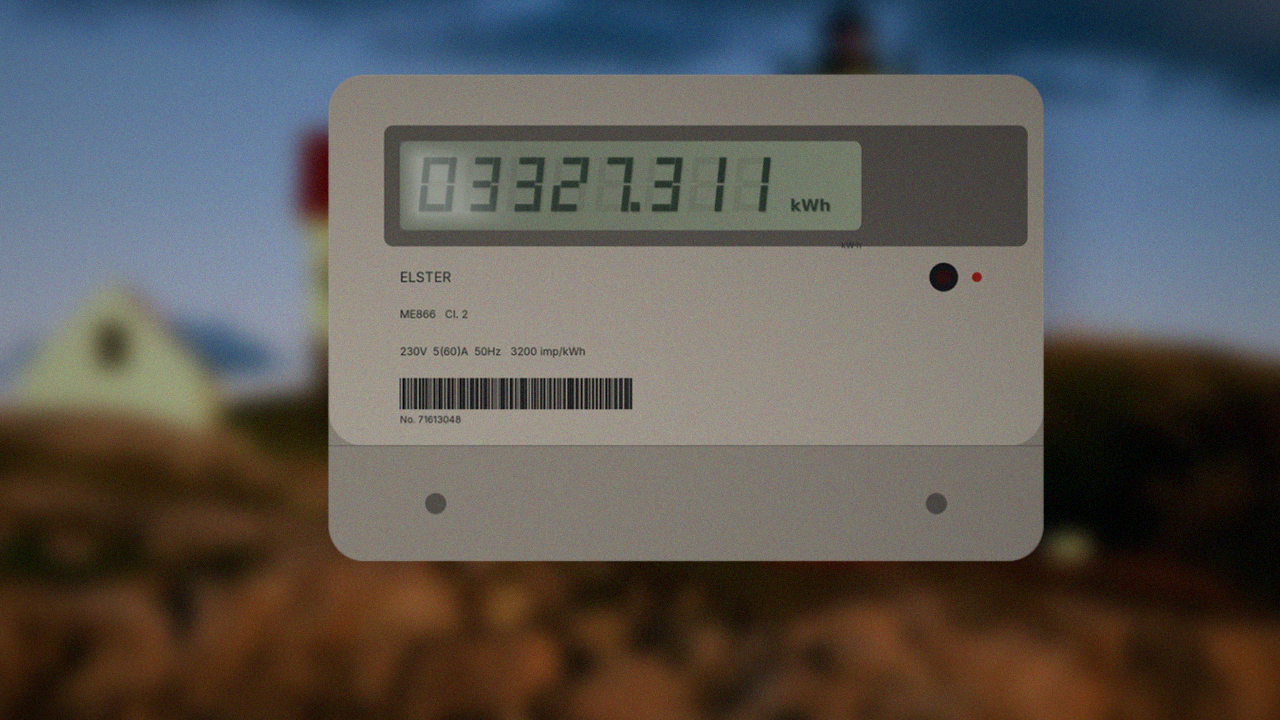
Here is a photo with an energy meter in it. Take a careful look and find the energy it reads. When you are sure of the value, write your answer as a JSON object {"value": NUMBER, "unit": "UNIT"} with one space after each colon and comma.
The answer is {"value": 3327.311, "unit": "kWh"}
